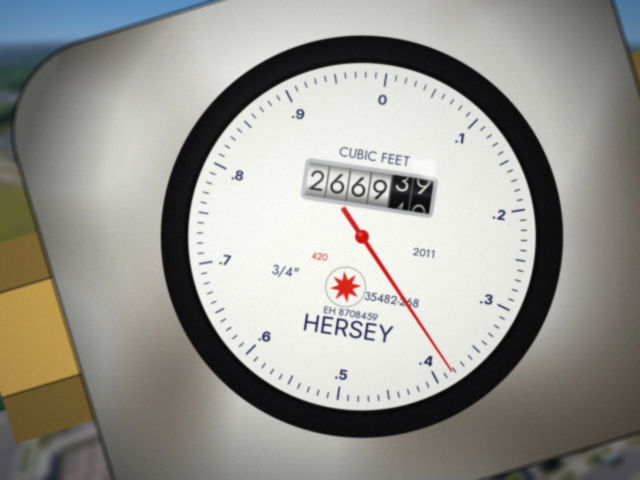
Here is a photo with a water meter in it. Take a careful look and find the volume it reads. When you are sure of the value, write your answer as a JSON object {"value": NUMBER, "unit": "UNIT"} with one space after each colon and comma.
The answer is {"value": 266939.38, "unit": "ft³"}
